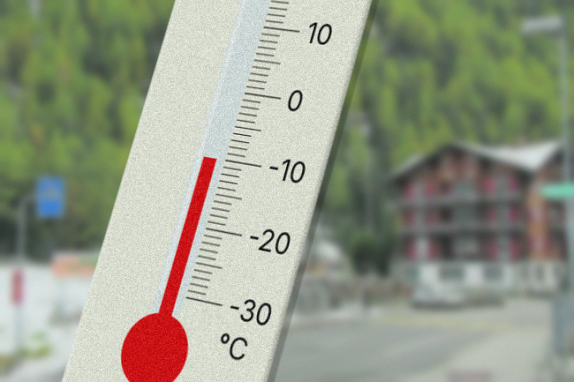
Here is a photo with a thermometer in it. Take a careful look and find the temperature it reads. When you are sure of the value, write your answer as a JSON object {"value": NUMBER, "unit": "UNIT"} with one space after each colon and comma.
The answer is {"value": -10, "unit": "°C"}
